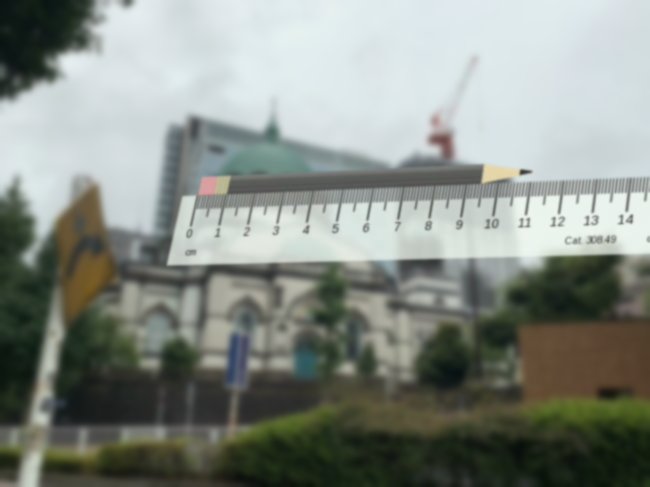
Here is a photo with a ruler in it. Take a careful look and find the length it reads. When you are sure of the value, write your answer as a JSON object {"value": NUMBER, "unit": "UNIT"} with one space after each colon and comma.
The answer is {"value": 11, "unit": "cm"}
